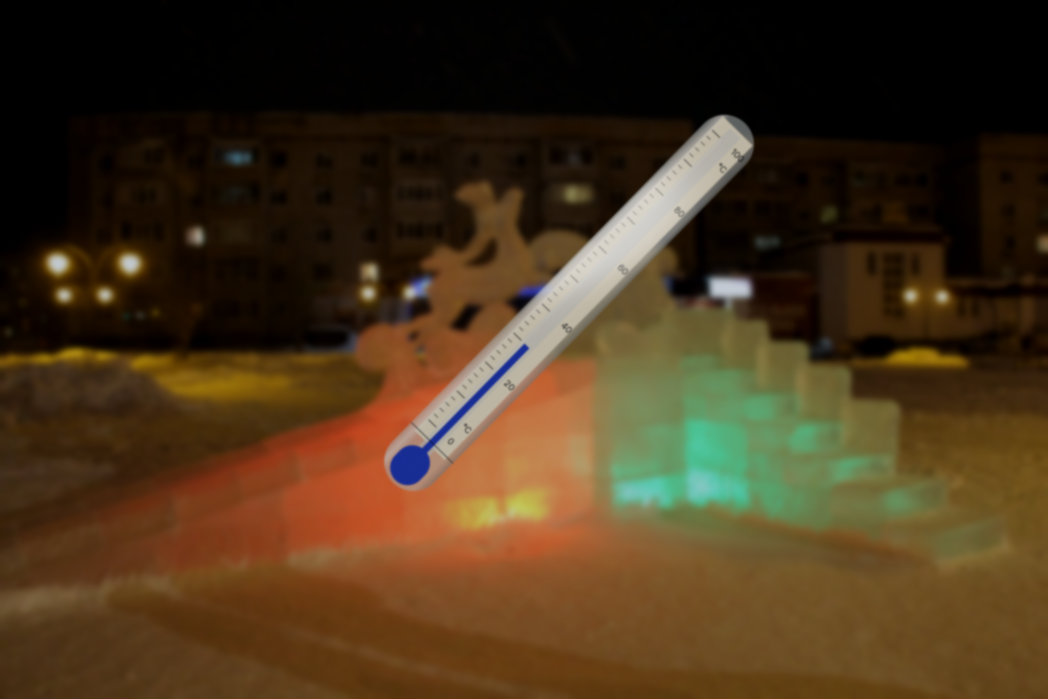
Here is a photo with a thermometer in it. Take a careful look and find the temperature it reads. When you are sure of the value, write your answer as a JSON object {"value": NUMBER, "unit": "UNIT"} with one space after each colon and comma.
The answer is {"value": 30, "unit": "°C"}
